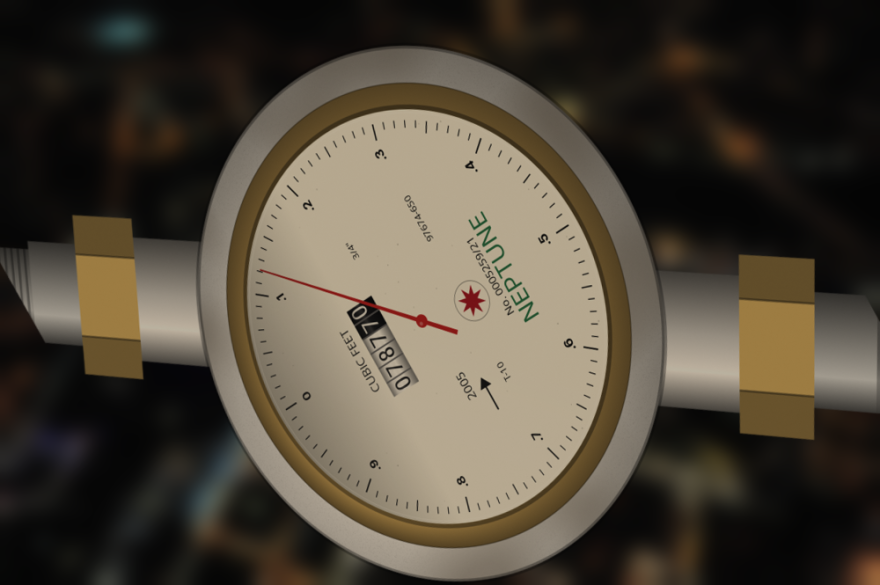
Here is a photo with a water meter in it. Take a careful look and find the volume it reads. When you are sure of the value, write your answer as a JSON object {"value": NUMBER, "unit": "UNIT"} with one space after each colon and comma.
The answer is {"value": 78770.12, "unit": "ft³"}
